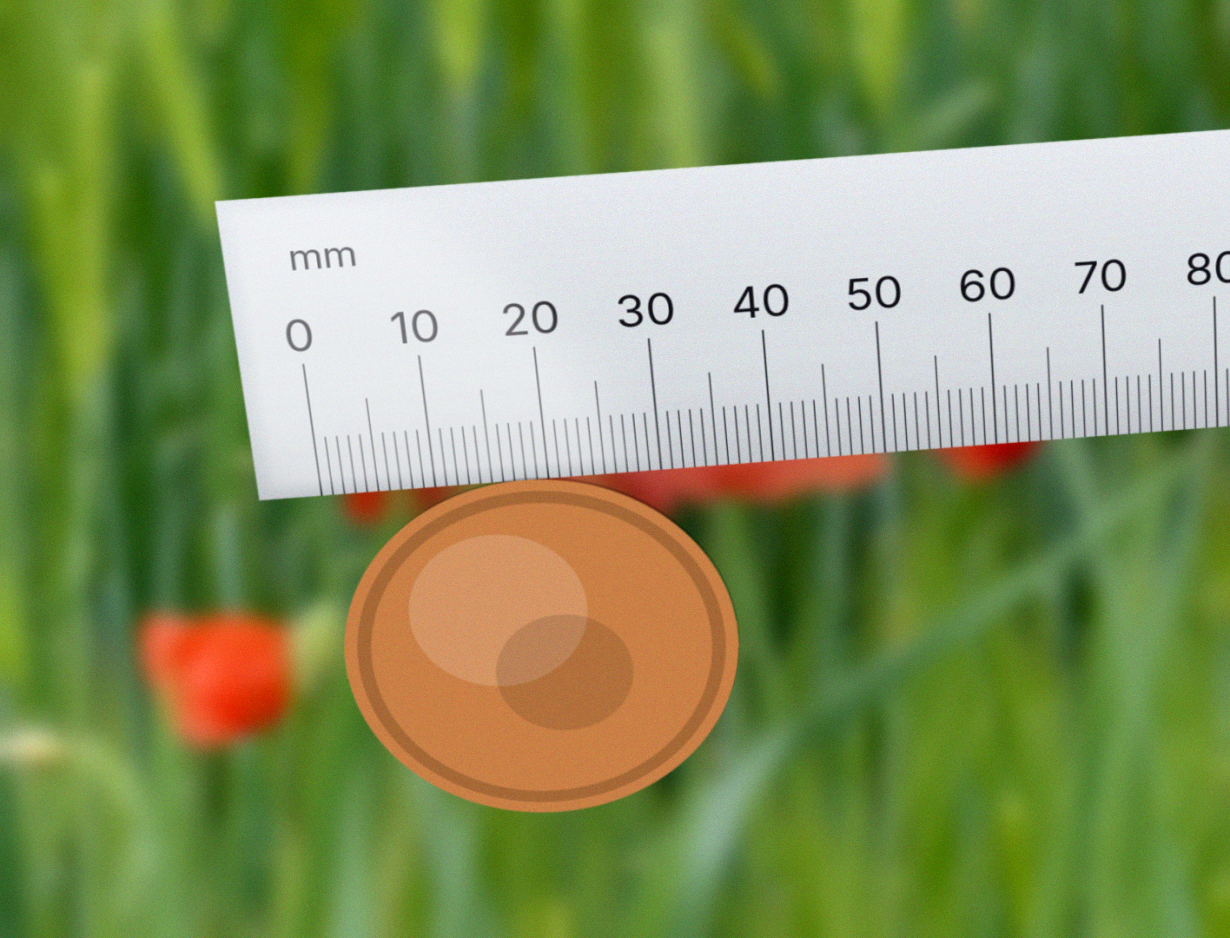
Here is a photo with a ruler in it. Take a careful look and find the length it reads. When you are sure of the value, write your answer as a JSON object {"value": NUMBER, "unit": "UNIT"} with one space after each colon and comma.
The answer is {"value": 35.5, "unit": "mm"}
